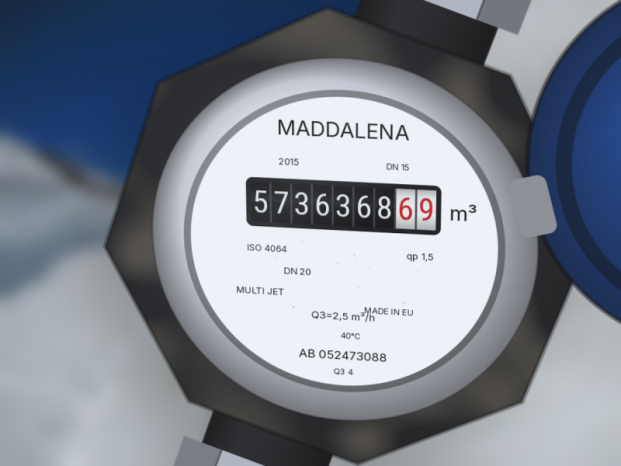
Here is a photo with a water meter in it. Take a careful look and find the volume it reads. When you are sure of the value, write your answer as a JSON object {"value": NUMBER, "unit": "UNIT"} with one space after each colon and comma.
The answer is {"value": 5736368.69, "unit": "m³"}
